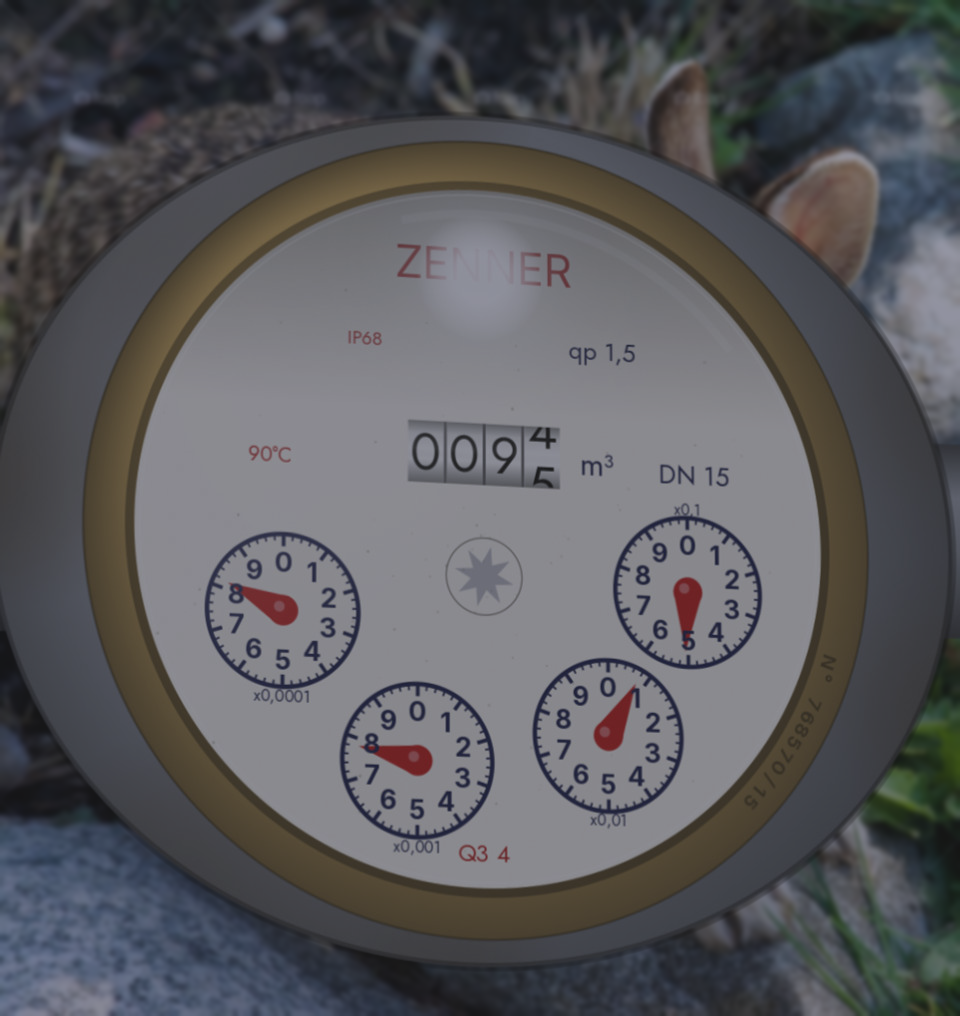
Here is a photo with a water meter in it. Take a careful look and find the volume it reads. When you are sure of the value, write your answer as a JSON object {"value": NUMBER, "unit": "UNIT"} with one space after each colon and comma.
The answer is {"value": 94.5078, "unit": "m³"}
